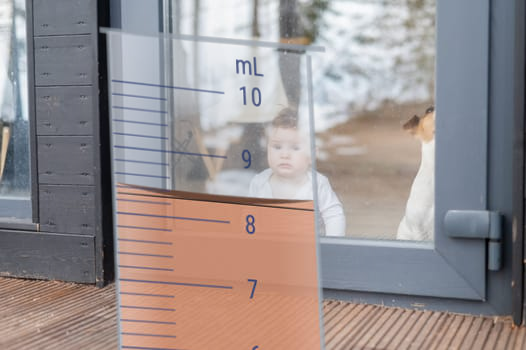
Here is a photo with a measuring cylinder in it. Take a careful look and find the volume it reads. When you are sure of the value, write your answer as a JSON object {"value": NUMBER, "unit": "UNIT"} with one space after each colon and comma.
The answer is {"value": 8.3, "unit": "mL"}
